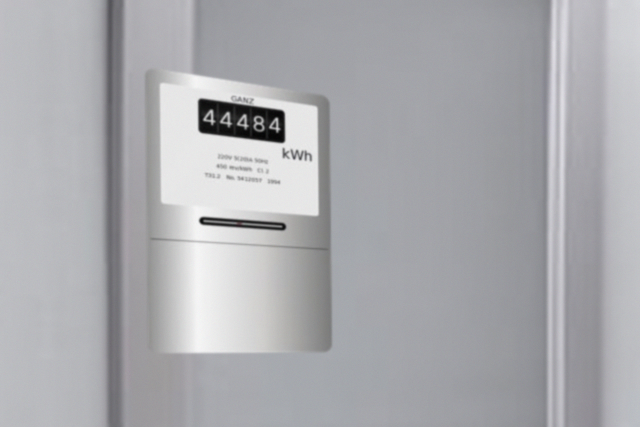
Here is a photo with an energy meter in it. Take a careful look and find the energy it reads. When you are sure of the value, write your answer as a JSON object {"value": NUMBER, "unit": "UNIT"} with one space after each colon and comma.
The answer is {"value": 44484, "unit": "kWh"}
